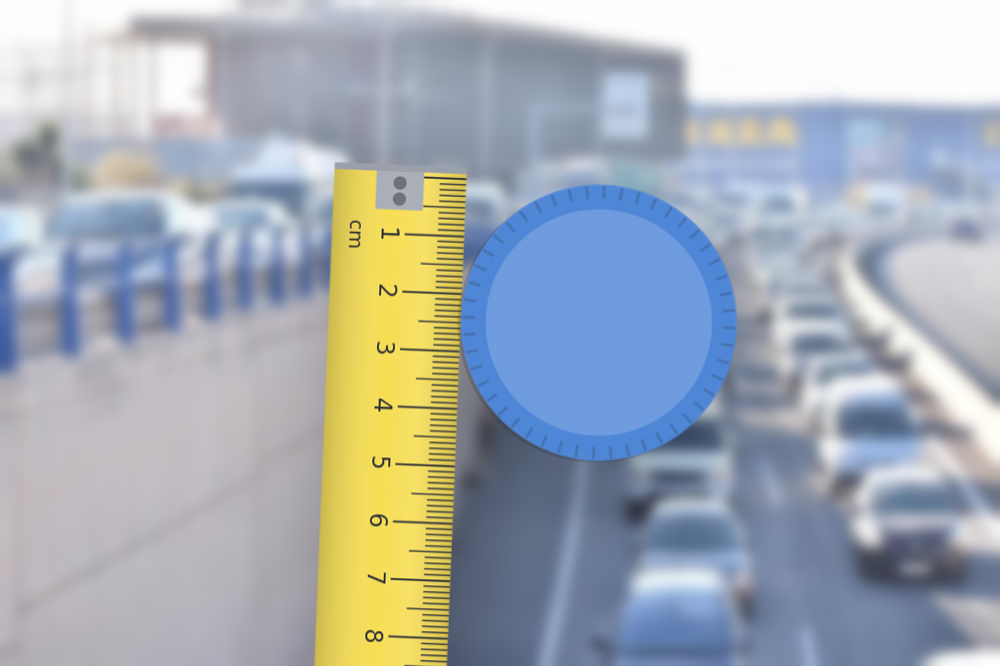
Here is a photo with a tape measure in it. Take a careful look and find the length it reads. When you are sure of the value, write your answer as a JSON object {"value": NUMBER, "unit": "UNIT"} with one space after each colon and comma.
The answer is {"value": 4.8, "unit": "cm"}
